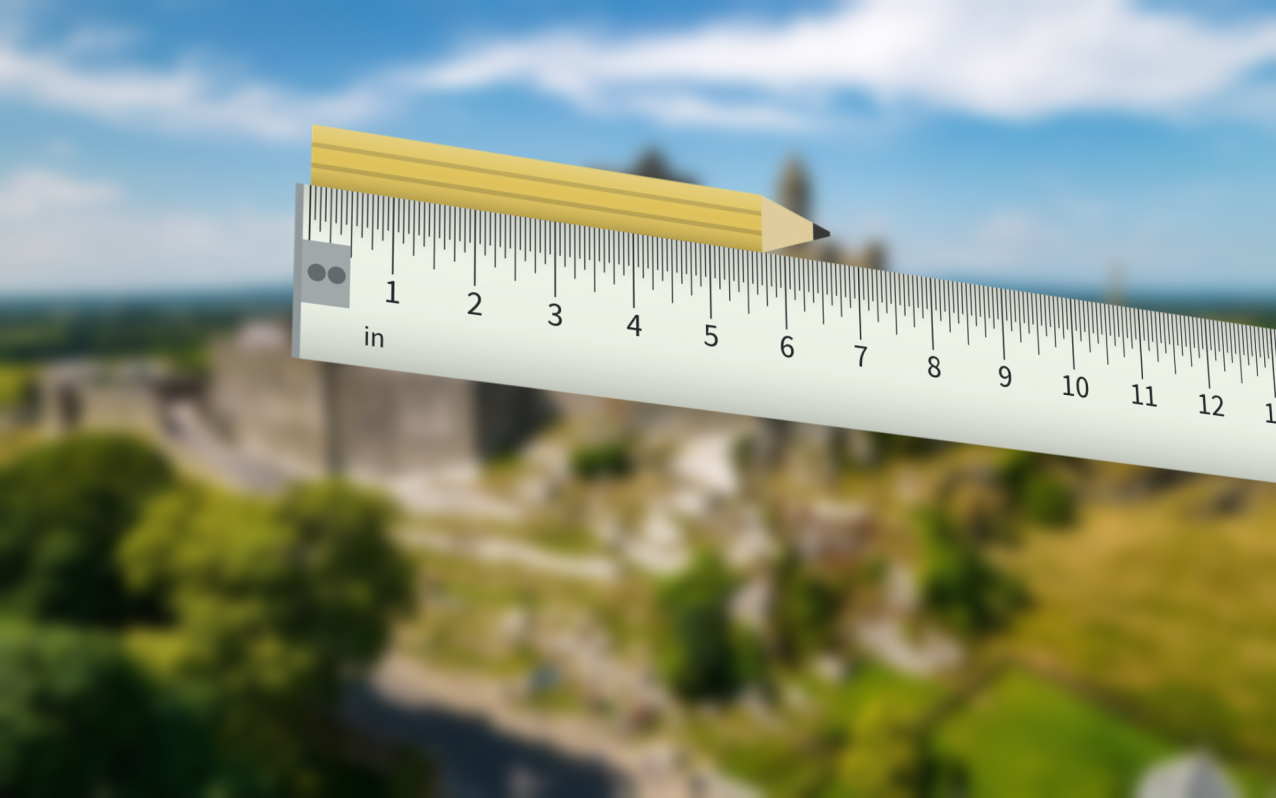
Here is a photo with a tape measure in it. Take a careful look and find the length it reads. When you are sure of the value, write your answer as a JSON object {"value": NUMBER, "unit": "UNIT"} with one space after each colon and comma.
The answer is {"value": 6.625, "unit": "in"}
